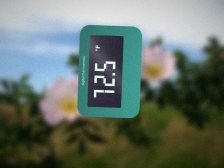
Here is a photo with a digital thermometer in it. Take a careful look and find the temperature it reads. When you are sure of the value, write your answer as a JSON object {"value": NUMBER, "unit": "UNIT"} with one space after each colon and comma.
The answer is {"value": 72.5, "unit": "°F"}
